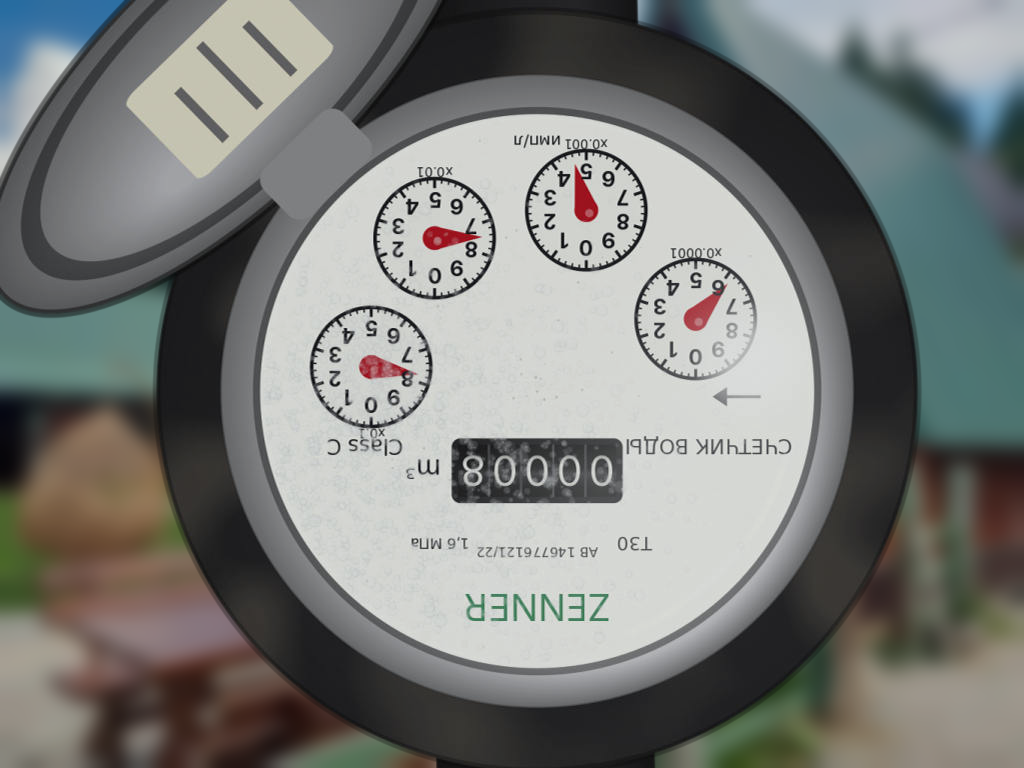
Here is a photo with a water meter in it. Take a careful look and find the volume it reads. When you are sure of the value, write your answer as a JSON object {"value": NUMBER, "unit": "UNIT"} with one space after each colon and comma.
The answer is {"value": 8.7746, "unit": "m³"}
